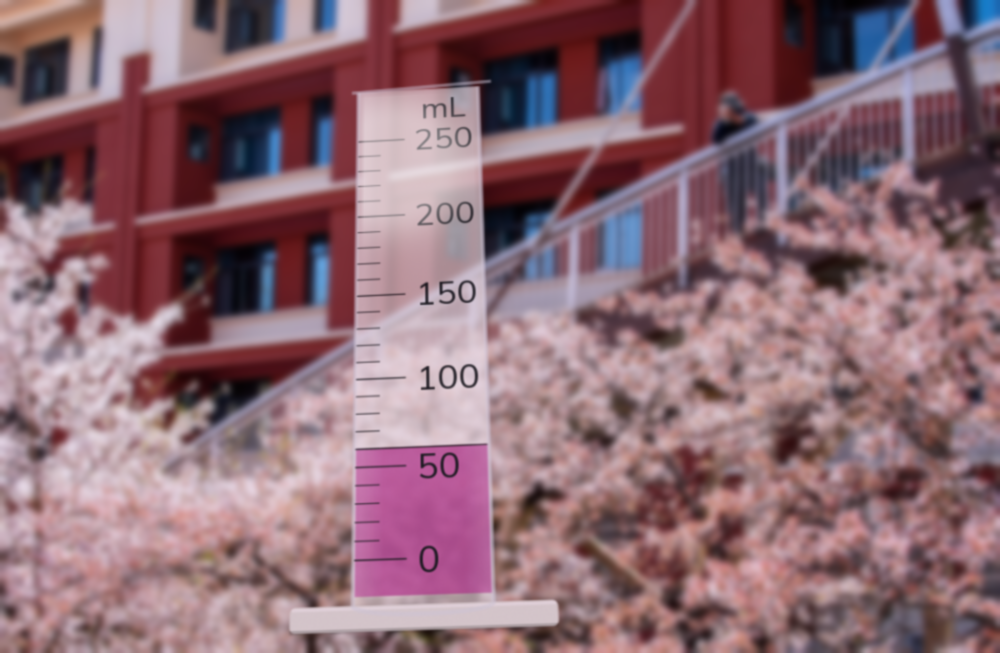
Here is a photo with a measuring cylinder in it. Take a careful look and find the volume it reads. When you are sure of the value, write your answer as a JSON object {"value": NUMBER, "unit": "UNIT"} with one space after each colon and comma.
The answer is {"value": 60, "unit": "mL"}
